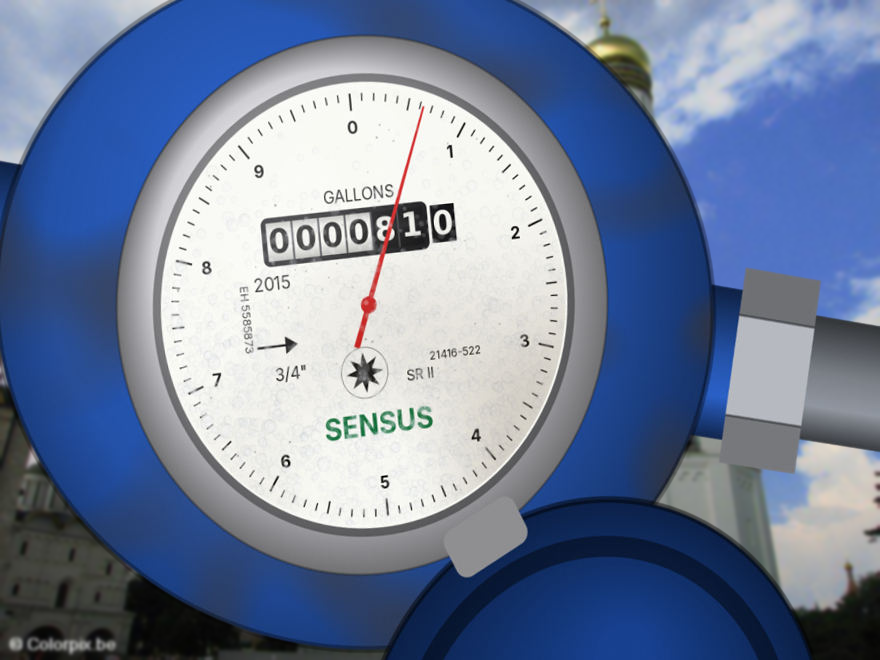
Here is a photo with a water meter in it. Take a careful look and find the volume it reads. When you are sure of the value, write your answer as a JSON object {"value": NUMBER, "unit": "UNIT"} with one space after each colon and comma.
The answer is {"value": 810.6, "unit": "gal"}
